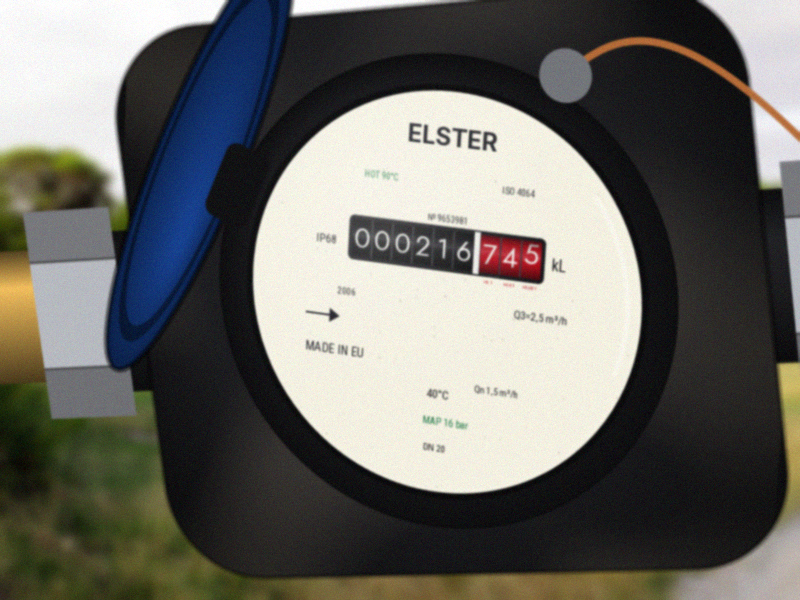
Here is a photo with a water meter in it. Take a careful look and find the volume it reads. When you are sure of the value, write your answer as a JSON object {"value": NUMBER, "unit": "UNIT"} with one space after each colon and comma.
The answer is {"value": 216.745, "unit": "kL"}
